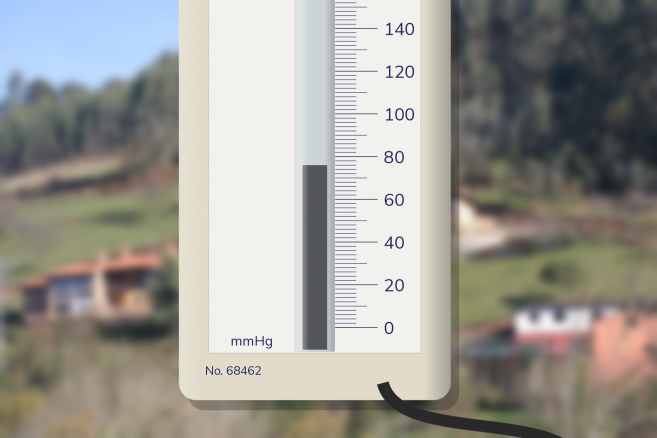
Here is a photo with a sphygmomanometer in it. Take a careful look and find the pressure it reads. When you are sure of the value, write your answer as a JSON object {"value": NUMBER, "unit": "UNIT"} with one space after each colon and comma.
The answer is {"value": 76, "unit": "mmHg"}
